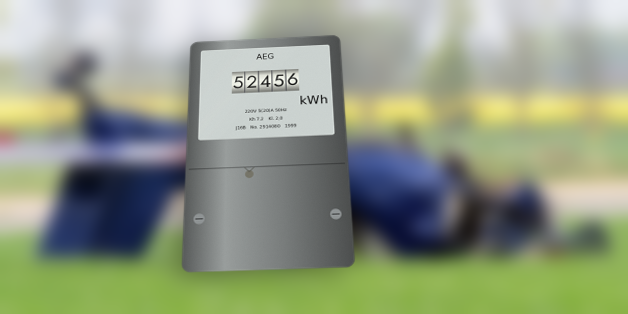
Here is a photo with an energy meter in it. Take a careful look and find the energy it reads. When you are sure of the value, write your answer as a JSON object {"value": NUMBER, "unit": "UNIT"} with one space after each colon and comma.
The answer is {"value": 52456, "unit": "kWh"}
